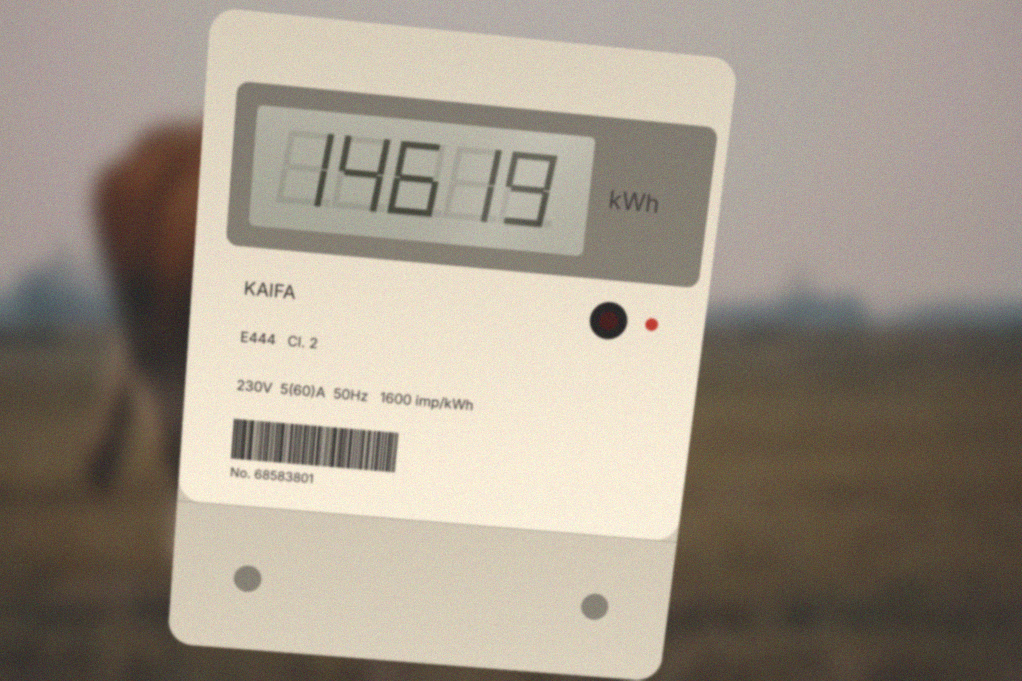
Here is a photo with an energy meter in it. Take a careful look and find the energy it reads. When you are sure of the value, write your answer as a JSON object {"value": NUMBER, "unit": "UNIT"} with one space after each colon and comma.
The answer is {"value": 14619, "unit": "kWh"}
